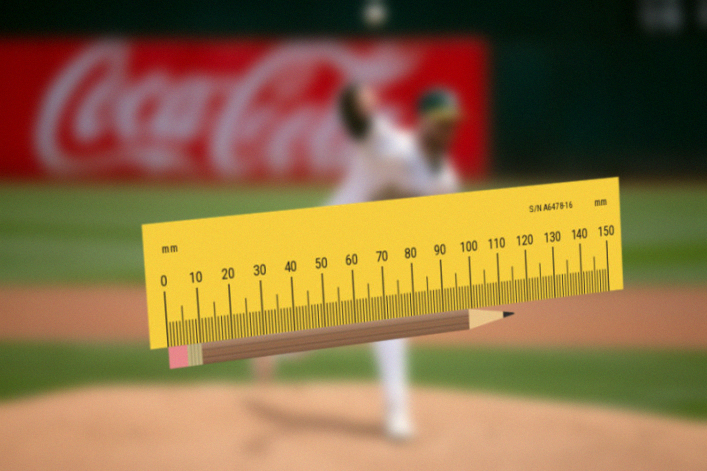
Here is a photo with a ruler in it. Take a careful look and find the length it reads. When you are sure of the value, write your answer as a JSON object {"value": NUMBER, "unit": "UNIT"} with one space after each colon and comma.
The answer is {"value": 115, "unit": "mm"}
